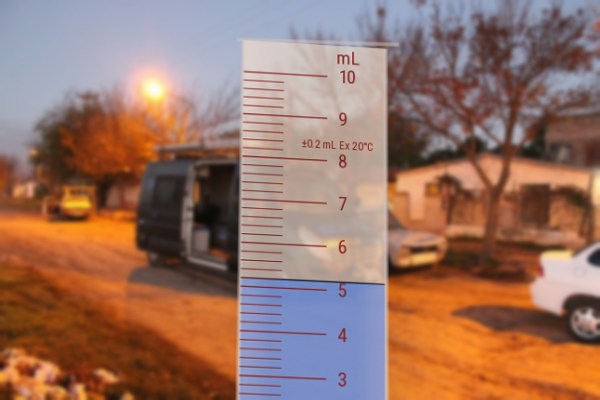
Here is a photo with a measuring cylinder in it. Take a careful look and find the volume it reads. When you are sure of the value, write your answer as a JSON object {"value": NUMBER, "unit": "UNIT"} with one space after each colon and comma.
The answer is {"value": 5.2, "unit": "mL"}
